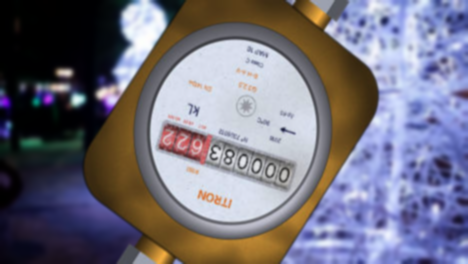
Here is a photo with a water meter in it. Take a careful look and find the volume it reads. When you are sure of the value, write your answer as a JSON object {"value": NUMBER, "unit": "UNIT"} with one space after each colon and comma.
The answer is {"value": 83.622, "unit": "kL"}
